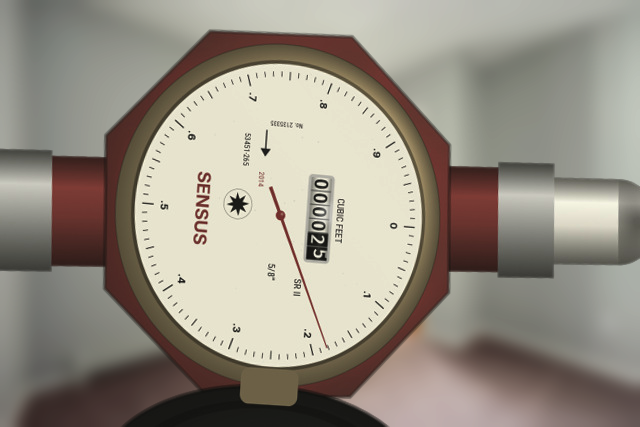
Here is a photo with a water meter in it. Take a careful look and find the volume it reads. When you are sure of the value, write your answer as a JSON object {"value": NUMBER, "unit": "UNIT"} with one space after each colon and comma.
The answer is {"value": 25.18, "unit": "ft³"}
